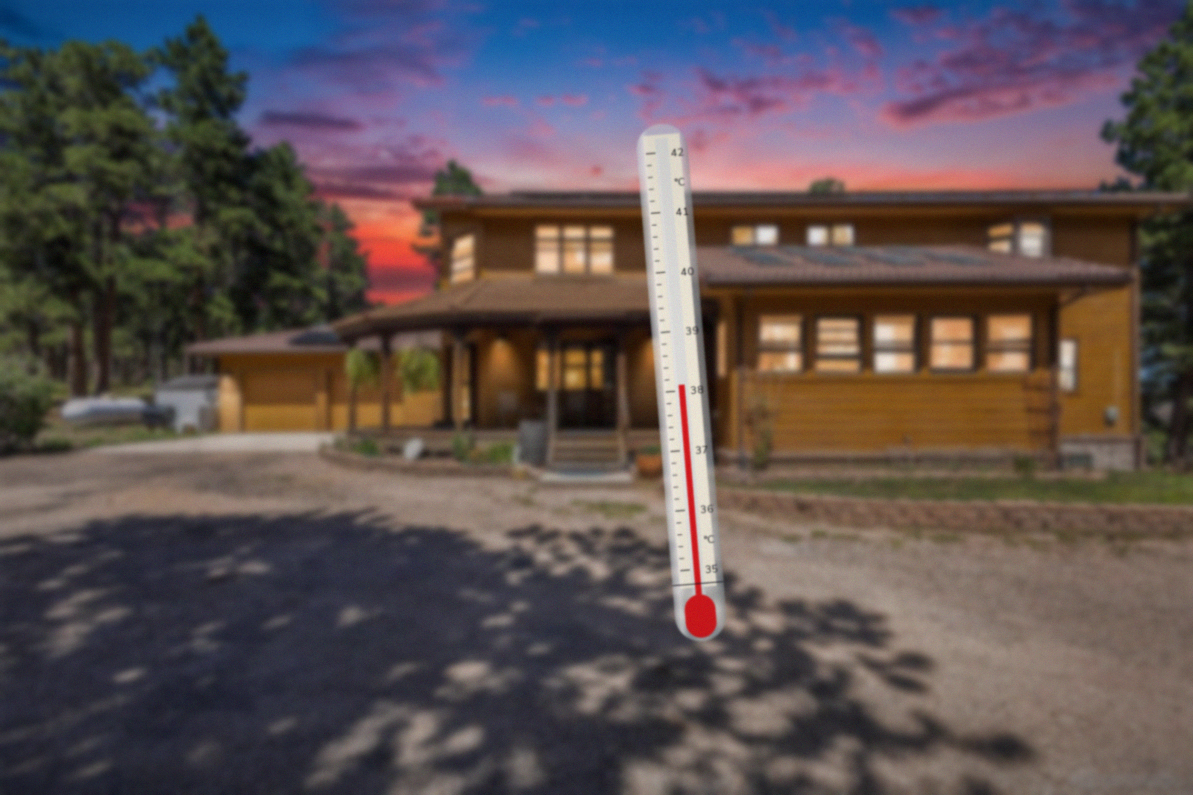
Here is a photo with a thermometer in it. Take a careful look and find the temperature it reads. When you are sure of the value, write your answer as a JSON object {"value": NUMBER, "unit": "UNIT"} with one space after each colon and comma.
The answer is {"value": 38.1, "unit": "°C"}
